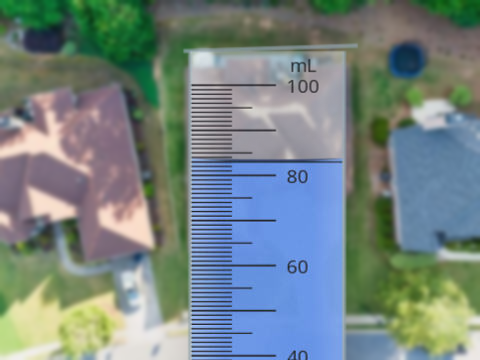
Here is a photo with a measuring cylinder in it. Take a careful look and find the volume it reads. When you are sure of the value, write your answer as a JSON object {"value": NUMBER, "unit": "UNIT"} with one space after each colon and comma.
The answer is {"value": 83, "unit": "mL"}
